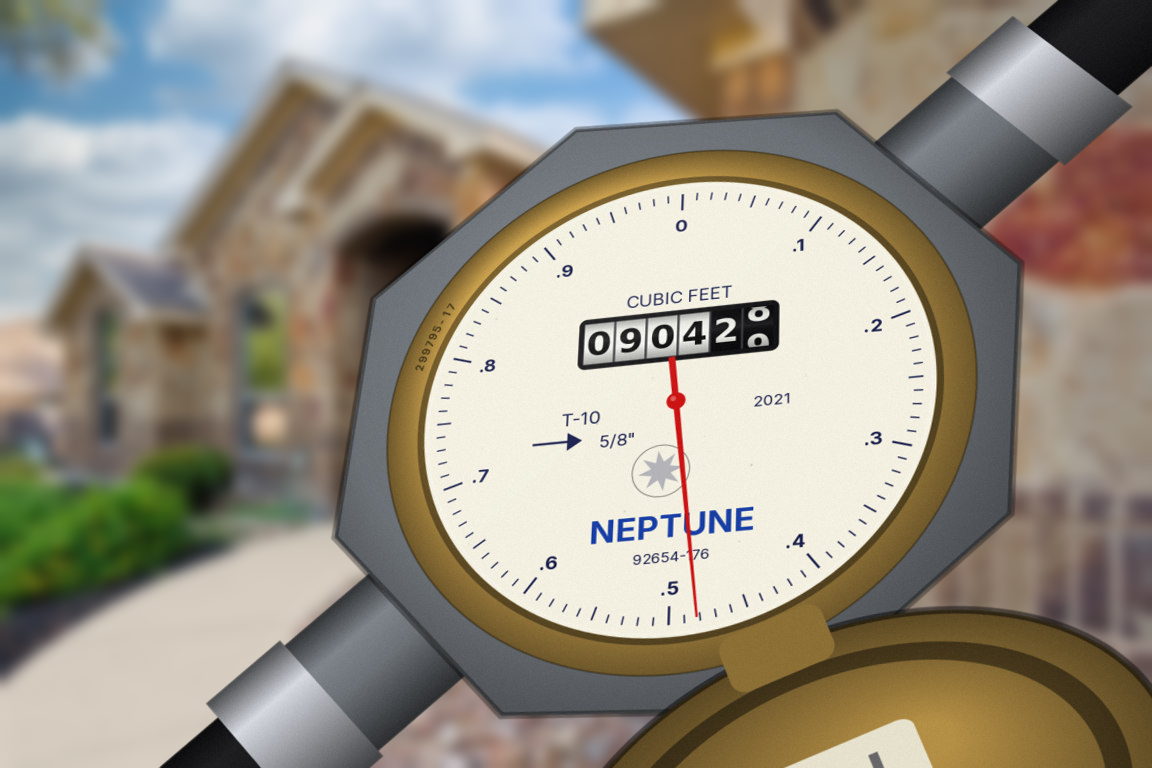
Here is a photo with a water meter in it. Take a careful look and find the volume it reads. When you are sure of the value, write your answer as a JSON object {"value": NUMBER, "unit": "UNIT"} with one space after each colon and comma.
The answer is {"value": 90428.48, "unit": "ft³"}
